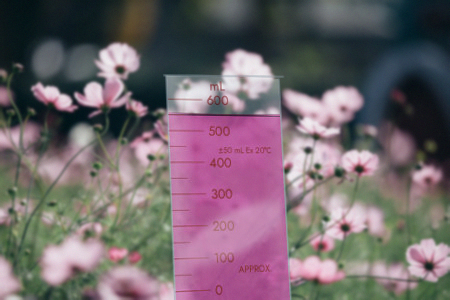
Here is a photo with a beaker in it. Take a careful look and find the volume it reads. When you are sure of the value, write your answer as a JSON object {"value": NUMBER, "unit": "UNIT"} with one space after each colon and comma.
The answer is {"value": 550, "unit": "mL"}
